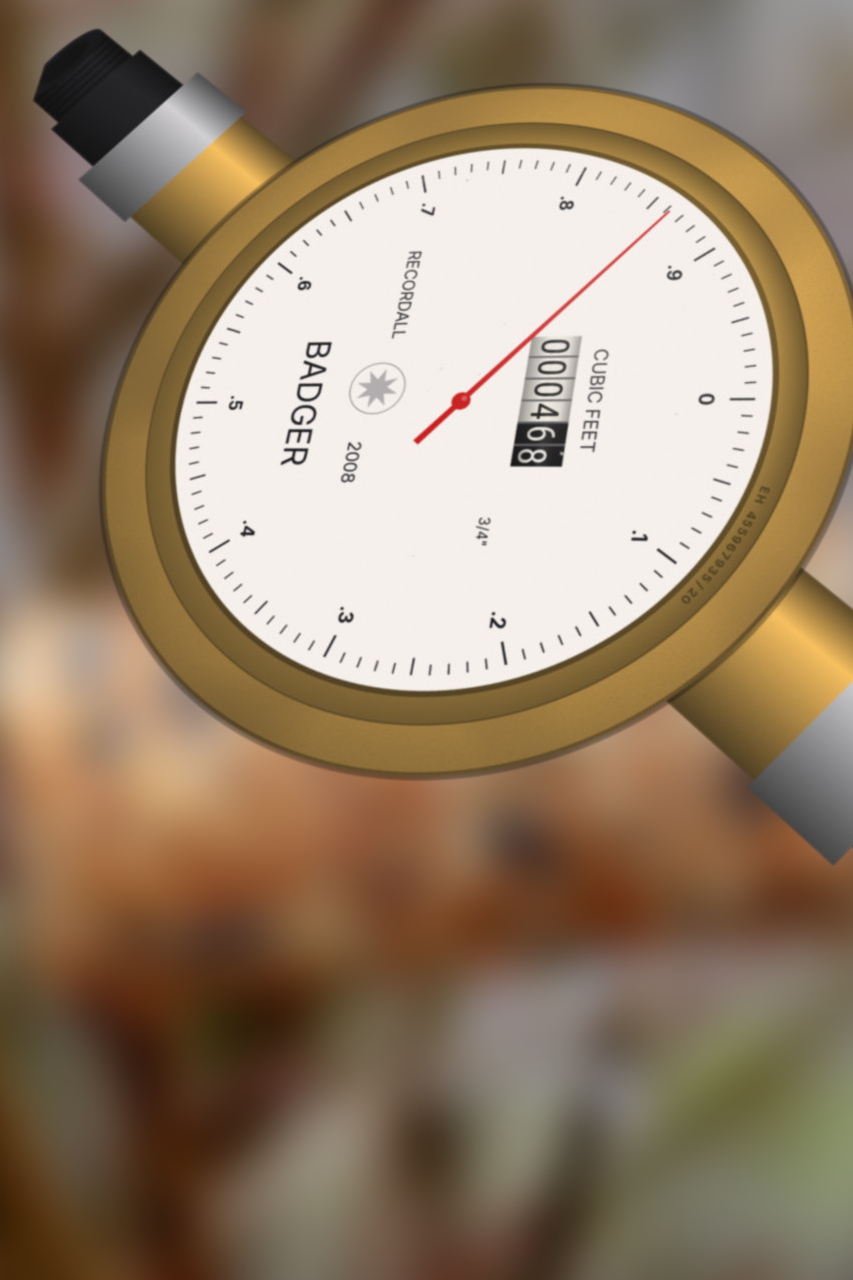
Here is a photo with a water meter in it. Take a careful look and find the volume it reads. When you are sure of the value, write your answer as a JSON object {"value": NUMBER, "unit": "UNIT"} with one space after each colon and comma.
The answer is {"value": 467.86, "unit": "ft³"}
